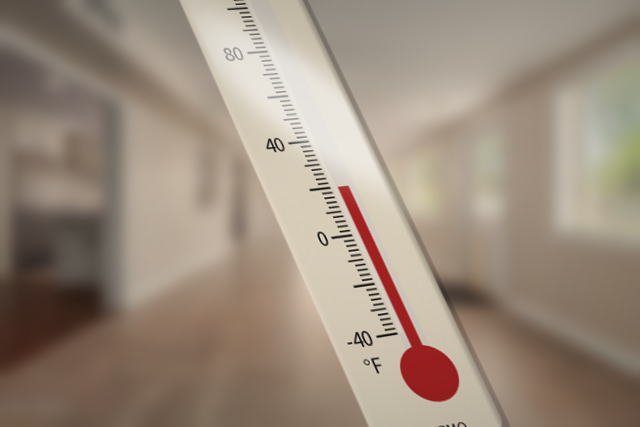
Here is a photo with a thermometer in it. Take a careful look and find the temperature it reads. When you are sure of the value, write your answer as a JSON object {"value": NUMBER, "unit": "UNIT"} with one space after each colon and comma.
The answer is {"value": 20, "unit": "°F"}
